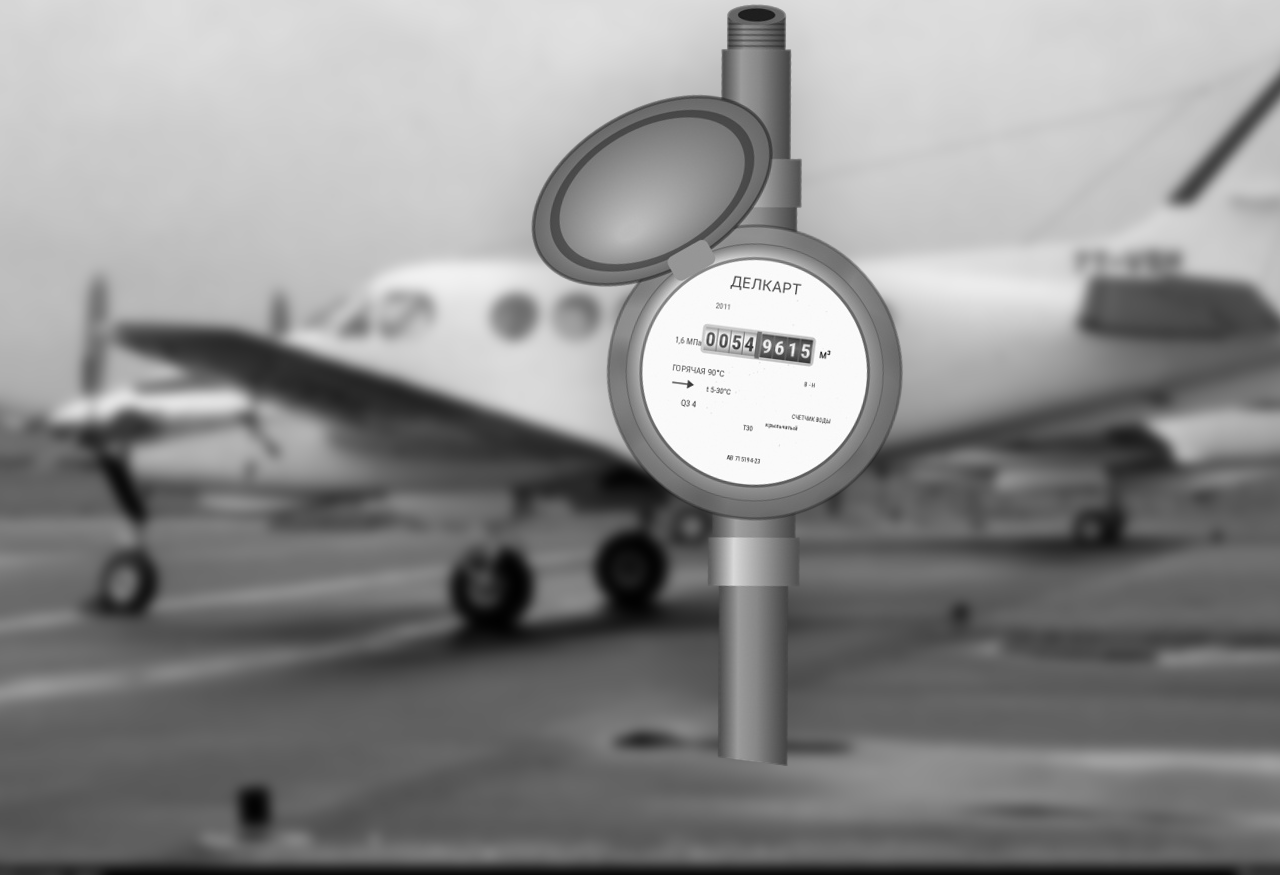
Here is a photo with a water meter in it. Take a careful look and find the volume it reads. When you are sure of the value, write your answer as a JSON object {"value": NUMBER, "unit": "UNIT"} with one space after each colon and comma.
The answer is {"value": 54.9615, "unit": "m³"}
